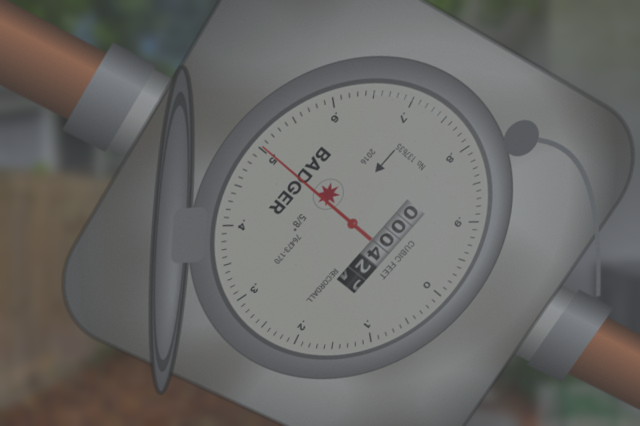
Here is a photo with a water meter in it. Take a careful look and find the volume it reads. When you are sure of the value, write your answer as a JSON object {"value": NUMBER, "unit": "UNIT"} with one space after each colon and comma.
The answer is {"value": 423.50, "unit": "ft³"}
